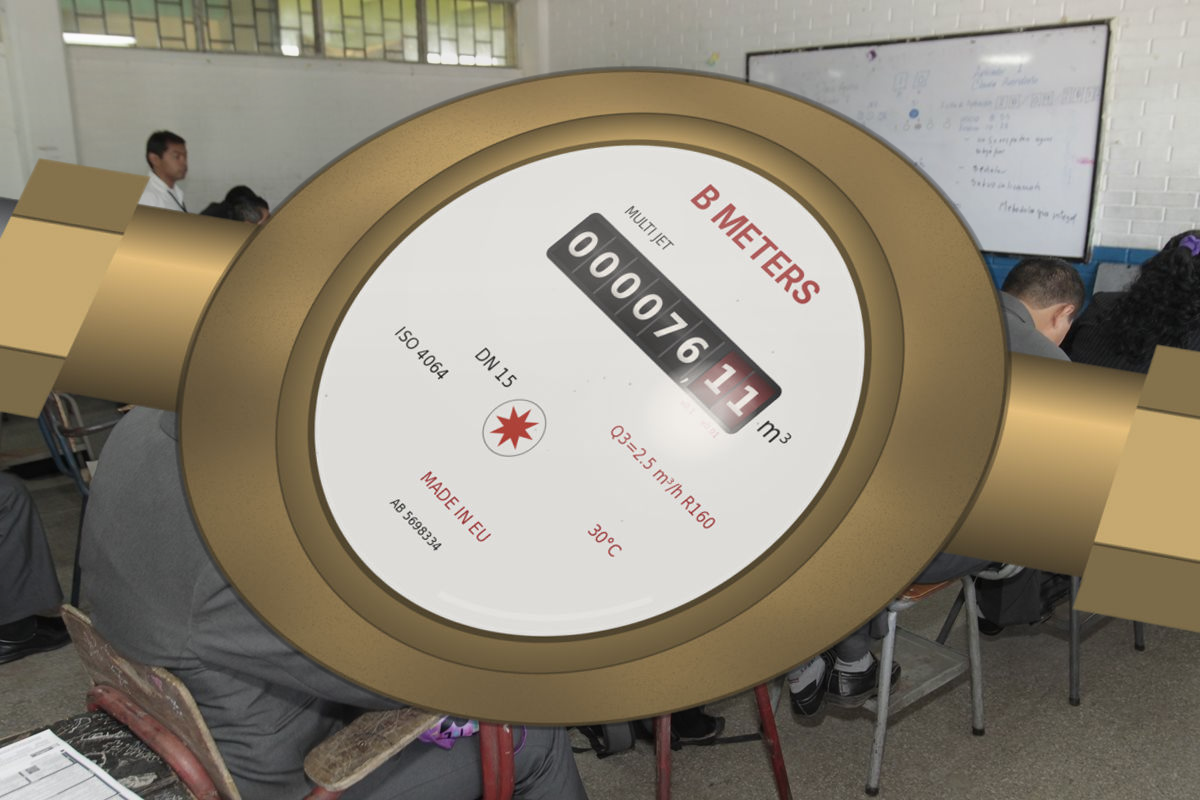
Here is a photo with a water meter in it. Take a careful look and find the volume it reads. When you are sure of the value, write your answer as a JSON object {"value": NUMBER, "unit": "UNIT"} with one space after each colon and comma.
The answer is {"value": 76.11, "unit": "m³"}
